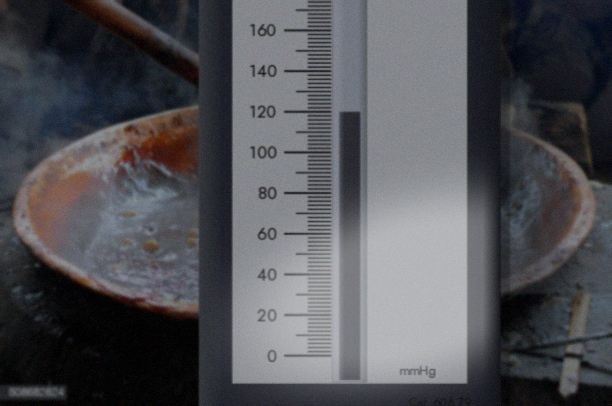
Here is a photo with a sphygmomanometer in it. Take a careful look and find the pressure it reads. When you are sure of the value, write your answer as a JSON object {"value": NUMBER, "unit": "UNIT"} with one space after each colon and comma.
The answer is {"value": 120, "unit": "mmHg"}
